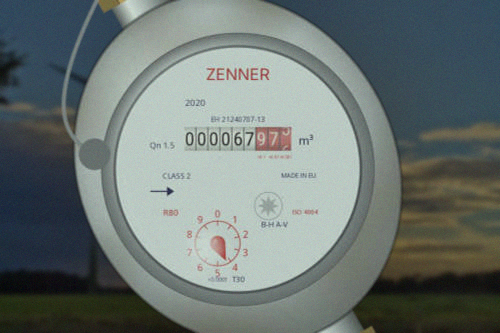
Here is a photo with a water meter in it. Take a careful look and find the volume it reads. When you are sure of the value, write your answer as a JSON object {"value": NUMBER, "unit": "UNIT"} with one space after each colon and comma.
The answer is {"value": 67.9754, "unit": "m³"}
